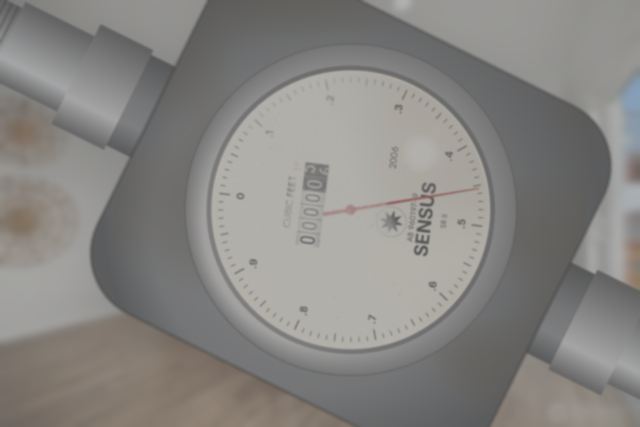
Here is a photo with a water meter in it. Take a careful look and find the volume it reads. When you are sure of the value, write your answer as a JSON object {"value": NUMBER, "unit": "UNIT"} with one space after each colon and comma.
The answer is {"value": 5.45, "unit": "ft³"}
